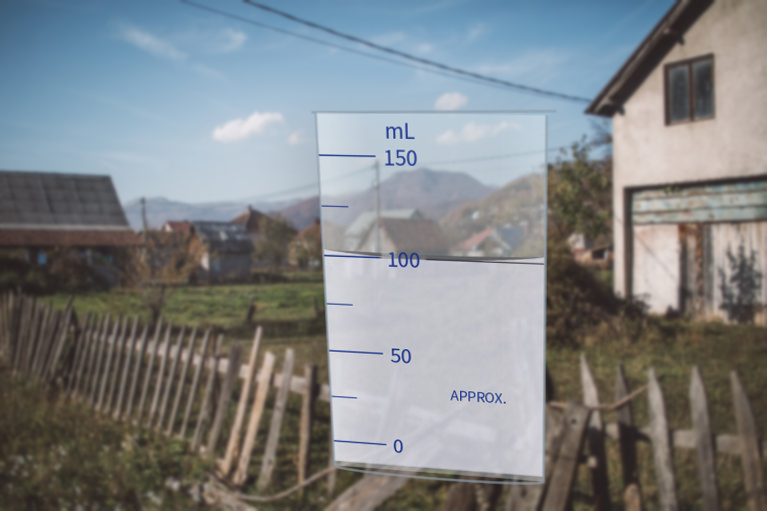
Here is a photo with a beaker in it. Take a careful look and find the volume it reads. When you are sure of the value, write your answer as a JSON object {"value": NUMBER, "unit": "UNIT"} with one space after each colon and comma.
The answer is {"value": 100, "unit": "mL"}
